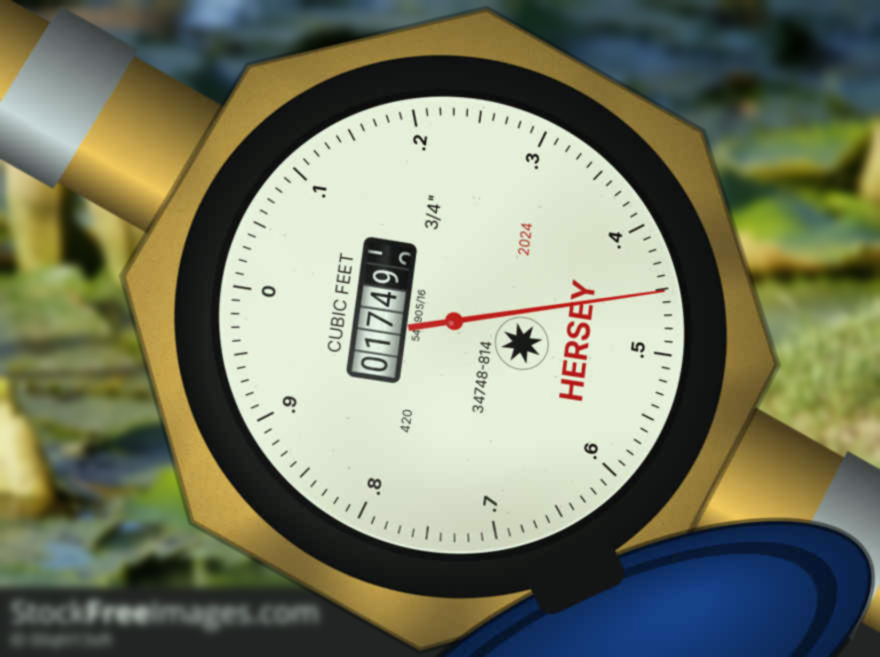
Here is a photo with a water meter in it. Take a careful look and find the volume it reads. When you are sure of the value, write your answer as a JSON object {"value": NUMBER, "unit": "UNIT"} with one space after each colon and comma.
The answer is {"value": 17491.45, "unit": "ft³"}
